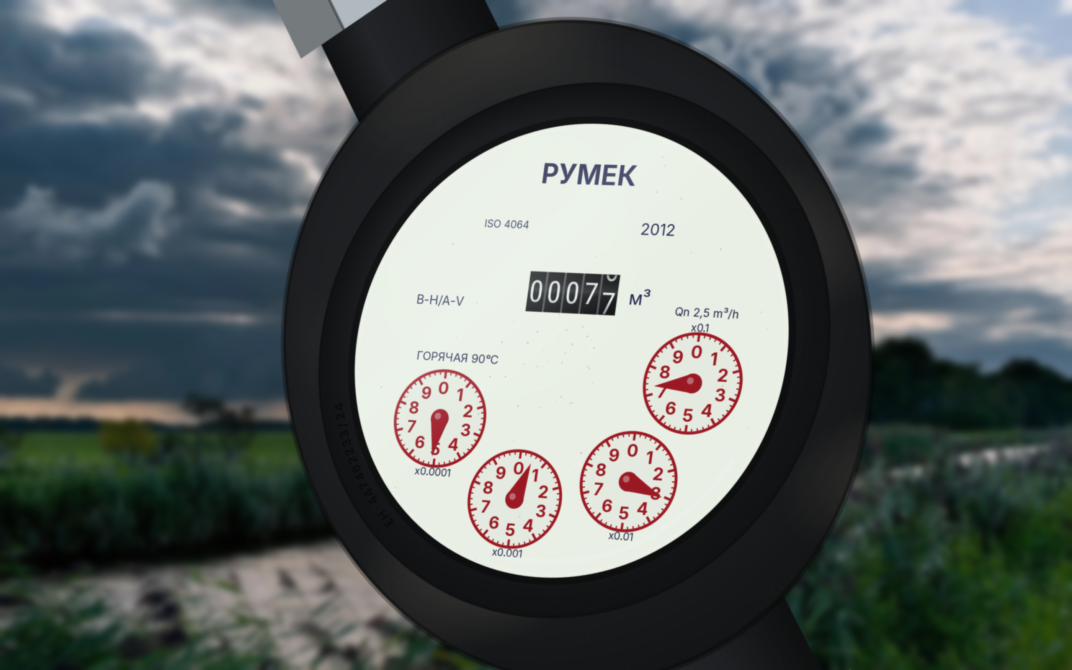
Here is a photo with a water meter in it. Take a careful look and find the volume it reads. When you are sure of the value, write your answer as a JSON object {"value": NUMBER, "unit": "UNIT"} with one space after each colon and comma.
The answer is {"value": 76.7305, "unit": "m³"}
